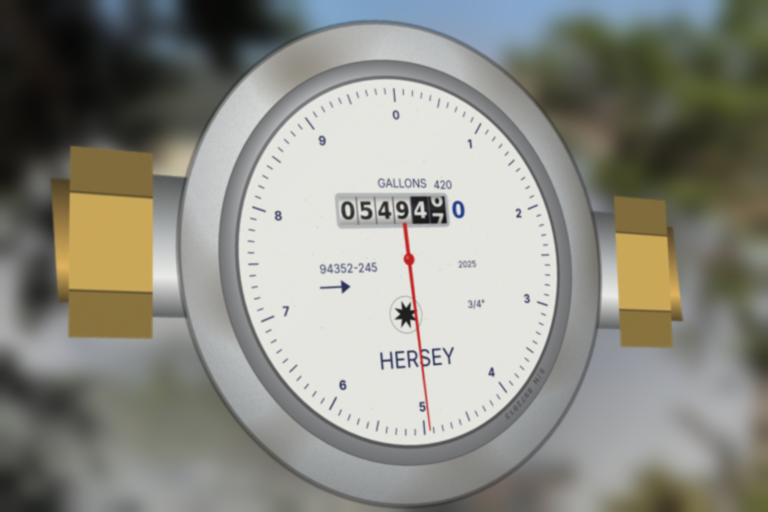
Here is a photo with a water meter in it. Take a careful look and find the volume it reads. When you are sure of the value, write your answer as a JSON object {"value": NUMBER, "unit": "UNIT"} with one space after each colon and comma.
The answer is {"value": 549464.9, "unit": "gal"}
